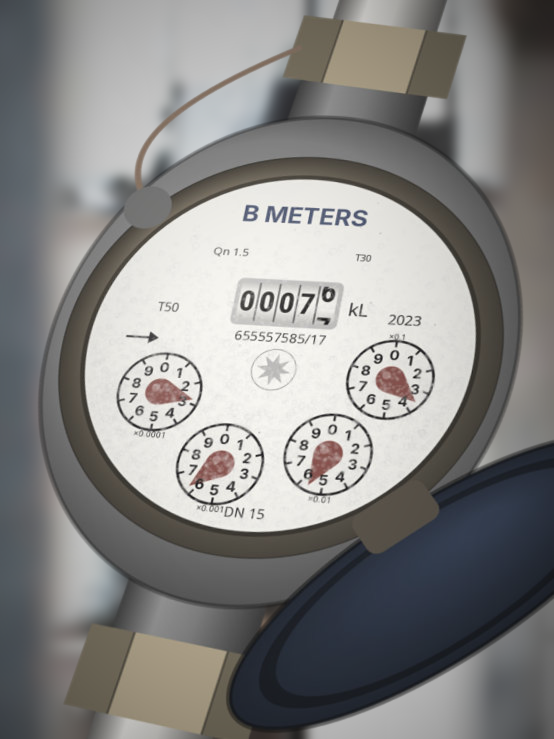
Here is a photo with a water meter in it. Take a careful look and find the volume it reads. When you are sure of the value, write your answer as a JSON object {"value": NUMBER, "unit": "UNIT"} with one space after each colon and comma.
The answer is {"value": 76.3562, "unit": "kL"}
